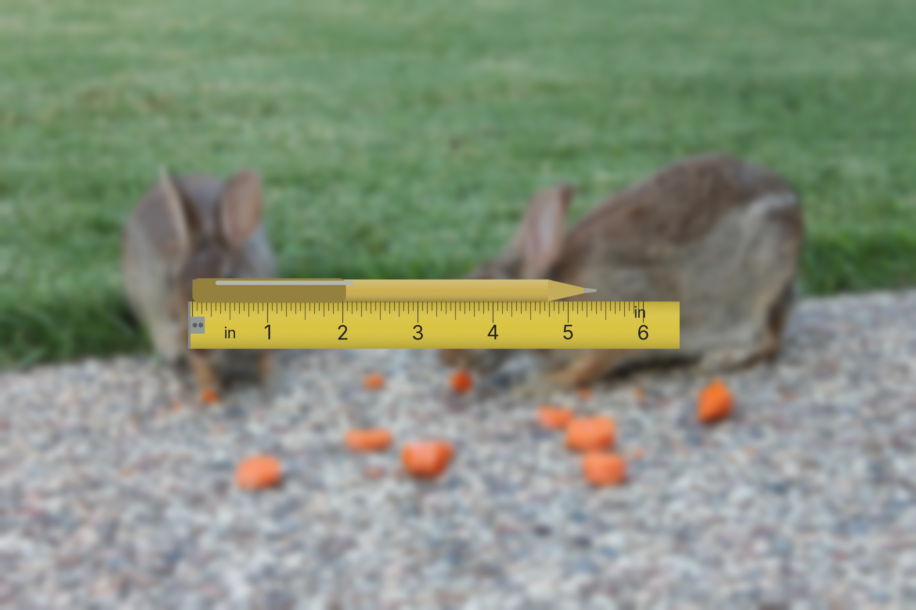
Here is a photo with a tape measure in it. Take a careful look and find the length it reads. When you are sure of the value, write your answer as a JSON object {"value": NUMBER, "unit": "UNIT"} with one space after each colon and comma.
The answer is {"value": 5.375, "unit": "in"}
